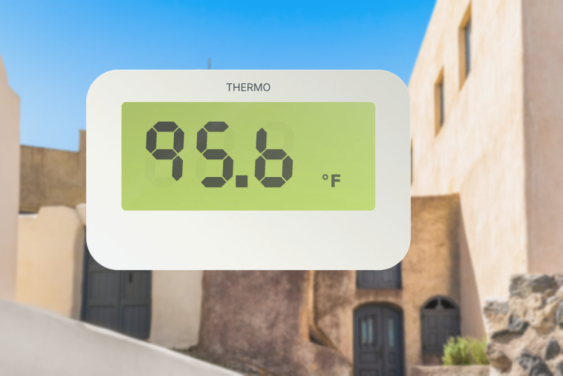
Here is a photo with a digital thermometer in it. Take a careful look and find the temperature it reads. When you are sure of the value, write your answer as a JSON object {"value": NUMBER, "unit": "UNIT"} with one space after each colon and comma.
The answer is {"value": 95.6, "unit": "°F"}
